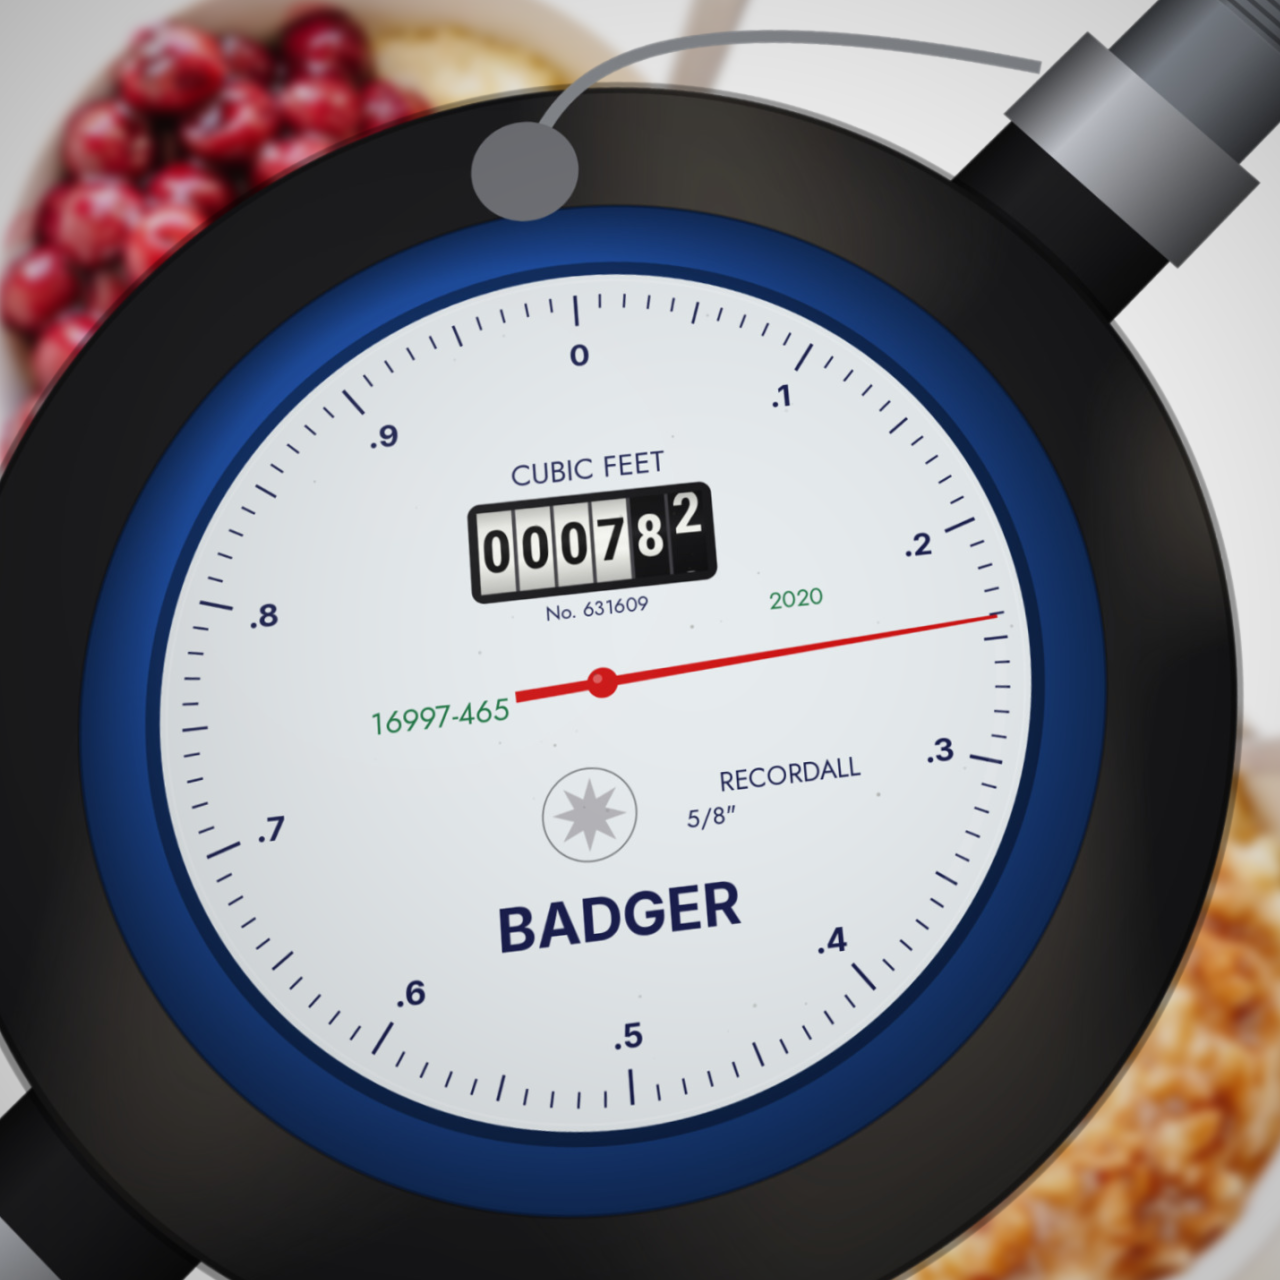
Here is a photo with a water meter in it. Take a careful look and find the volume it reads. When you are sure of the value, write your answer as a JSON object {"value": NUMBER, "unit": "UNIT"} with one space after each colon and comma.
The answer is {"value": 782.24, "unit": "ft³"}
